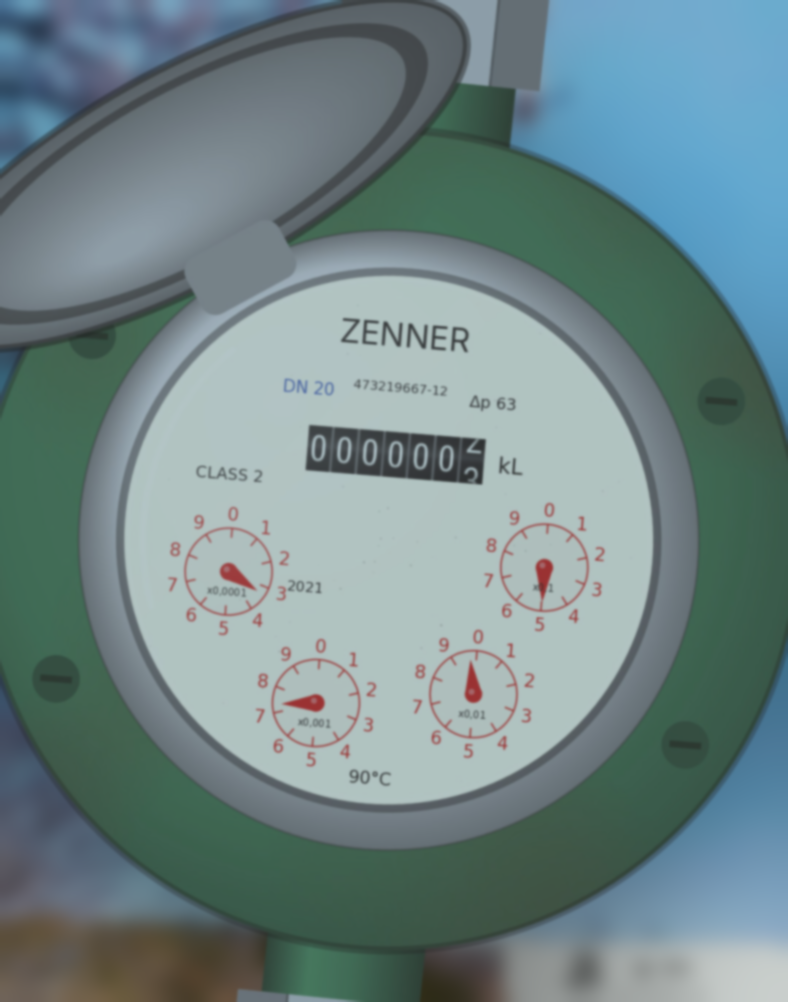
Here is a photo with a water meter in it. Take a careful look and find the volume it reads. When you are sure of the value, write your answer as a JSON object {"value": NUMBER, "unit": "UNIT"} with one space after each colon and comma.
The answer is {"value": 2.4973, "unit": "kL"}
